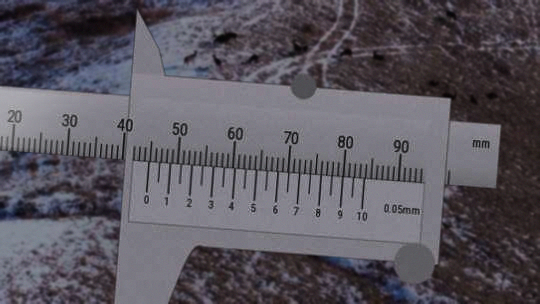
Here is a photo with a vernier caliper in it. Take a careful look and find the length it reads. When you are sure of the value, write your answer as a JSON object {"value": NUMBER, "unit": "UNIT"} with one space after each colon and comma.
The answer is {"value": 44.8, "unit": "mm"}
